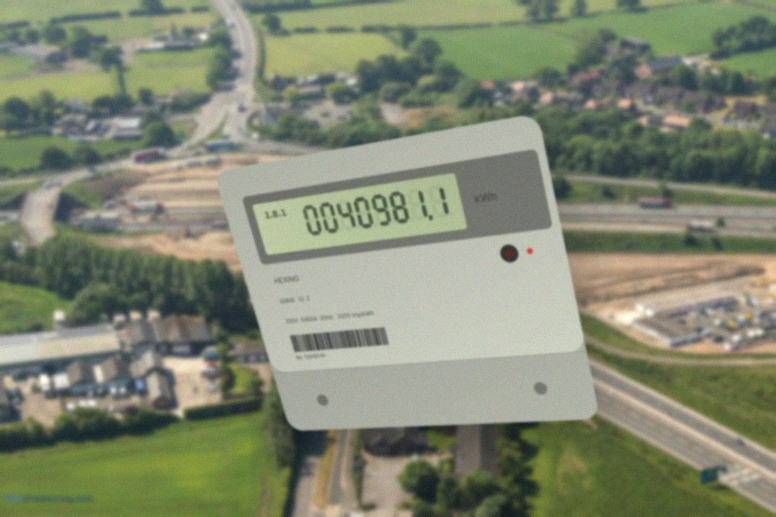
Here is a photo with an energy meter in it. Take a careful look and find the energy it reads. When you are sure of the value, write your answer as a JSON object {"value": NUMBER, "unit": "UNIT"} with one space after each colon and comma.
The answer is {"value": 40981.1, "unit": "kWh"}
